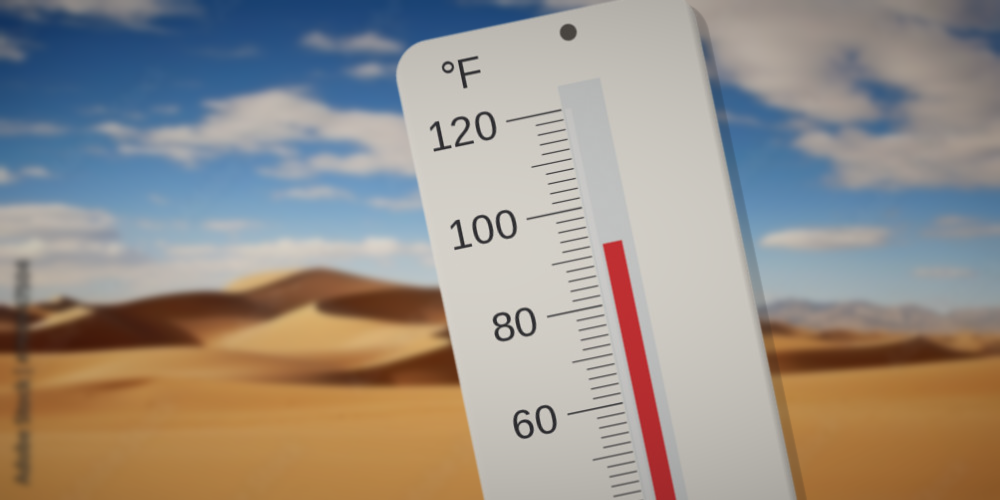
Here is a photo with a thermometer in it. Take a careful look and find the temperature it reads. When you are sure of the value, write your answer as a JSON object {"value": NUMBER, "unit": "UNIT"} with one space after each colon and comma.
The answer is {"value": 92, "unit": "°F"}
